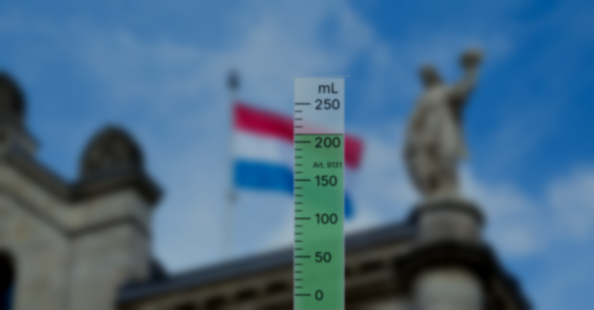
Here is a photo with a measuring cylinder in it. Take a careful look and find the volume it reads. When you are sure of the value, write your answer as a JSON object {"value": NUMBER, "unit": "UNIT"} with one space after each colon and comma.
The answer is {"value": 210, "unit": "mL"}
